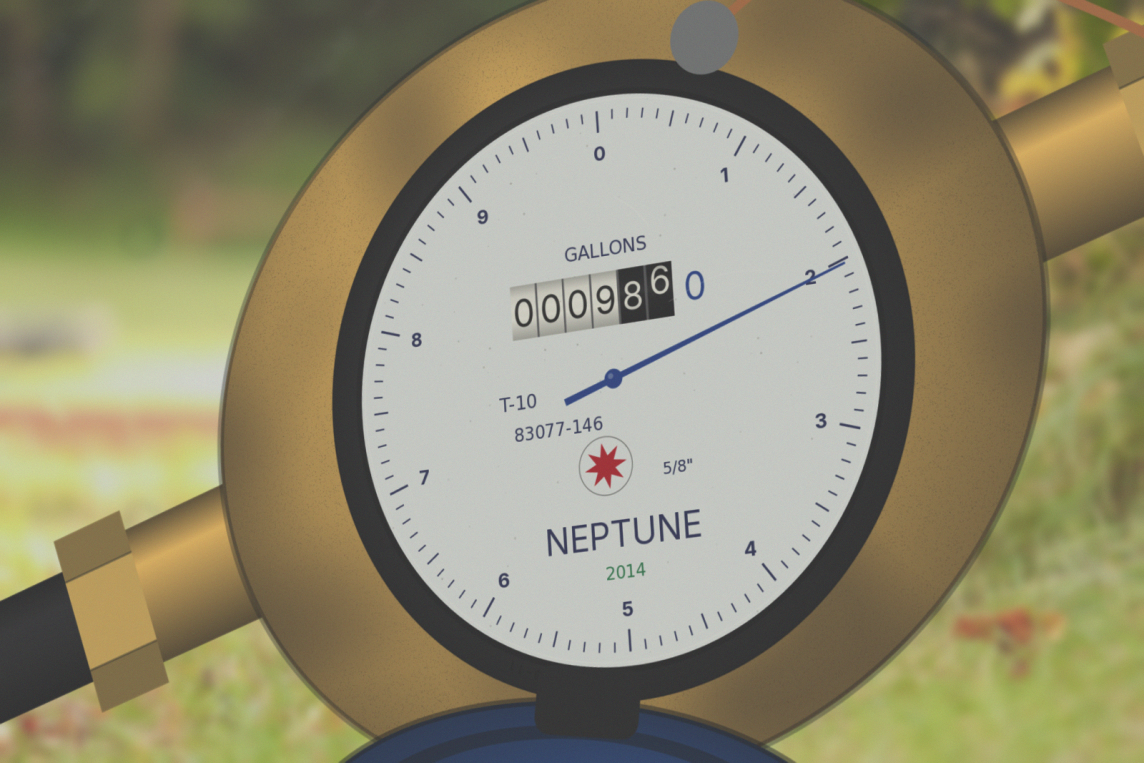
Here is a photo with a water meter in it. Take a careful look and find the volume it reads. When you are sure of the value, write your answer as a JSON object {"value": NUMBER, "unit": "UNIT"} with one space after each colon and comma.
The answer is {"value": 9862.0, "unit": "gal"}
